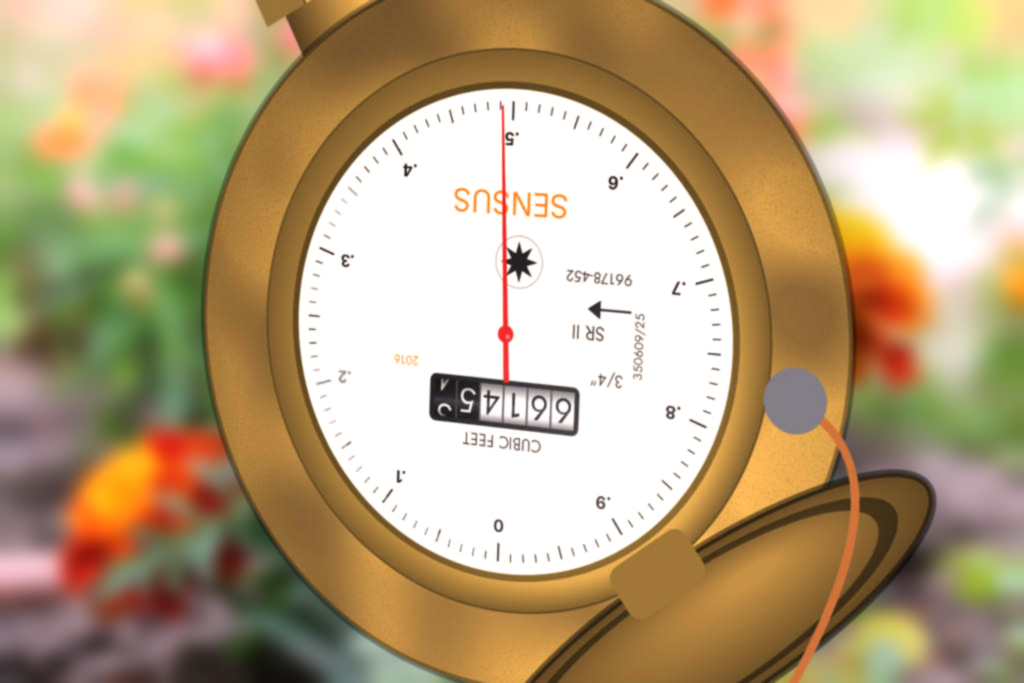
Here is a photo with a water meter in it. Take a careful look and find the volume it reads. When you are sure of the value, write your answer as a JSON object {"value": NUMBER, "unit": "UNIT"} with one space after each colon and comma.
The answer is {"value": 661453.49, "unit": "ft³"}
